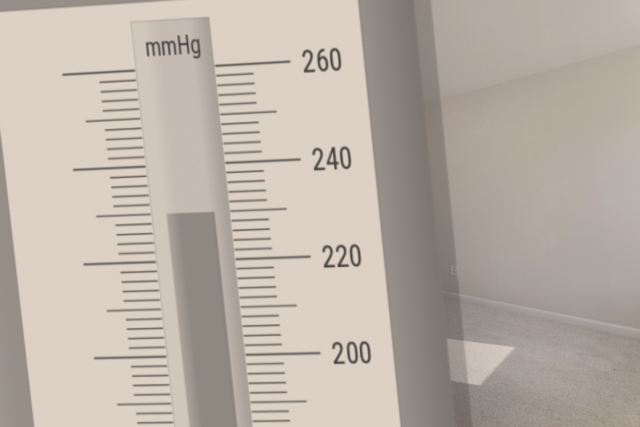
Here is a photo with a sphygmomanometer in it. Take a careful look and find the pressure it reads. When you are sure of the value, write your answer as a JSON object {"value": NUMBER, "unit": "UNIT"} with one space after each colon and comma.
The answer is {"value": 230, "unit": "mmHg"}
